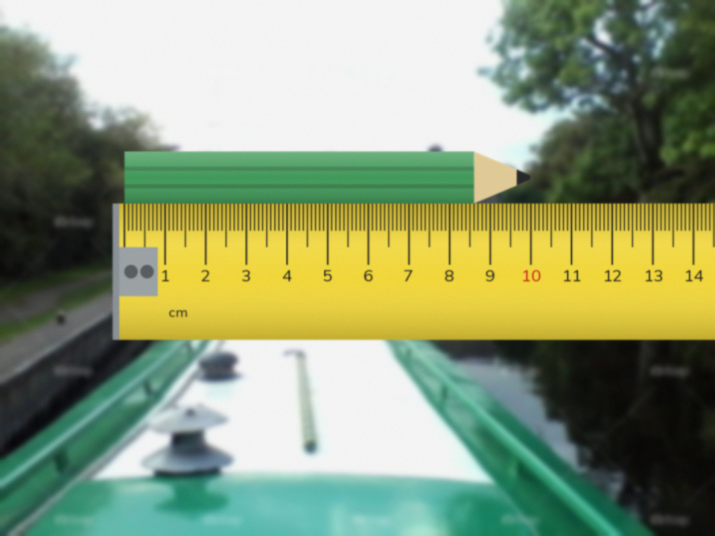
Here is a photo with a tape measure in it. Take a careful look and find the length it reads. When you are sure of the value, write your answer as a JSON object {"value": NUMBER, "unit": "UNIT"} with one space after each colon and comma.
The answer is {"value": 10, "unit": "cm"}
